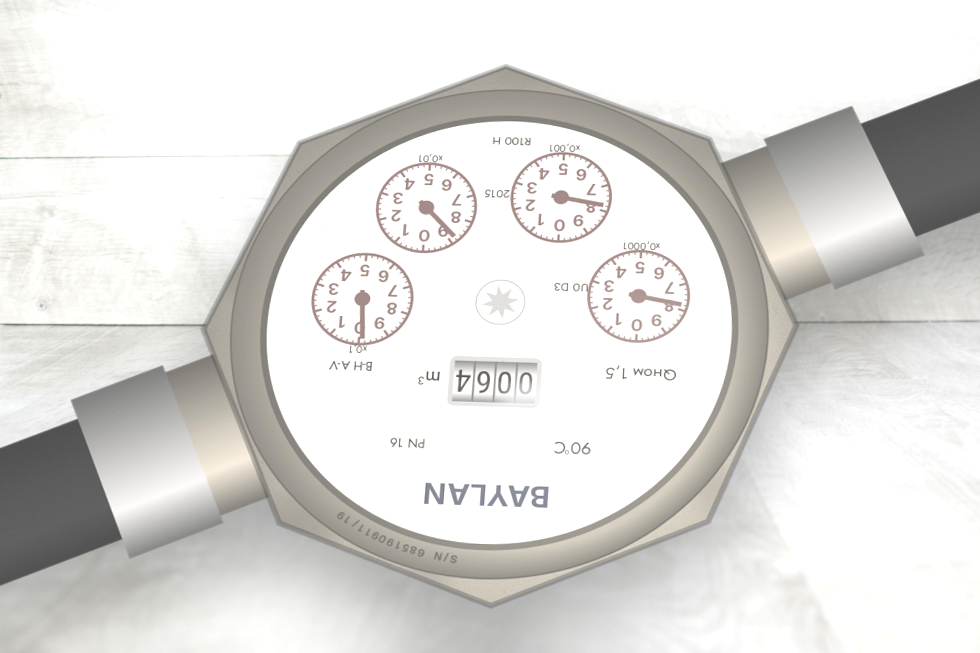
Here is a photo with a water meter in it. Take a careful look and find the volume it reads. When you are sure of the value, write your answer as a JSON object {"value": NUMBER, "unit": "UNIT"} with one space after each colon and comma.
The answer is {"value": 63.9877, "unit": "m³"}
